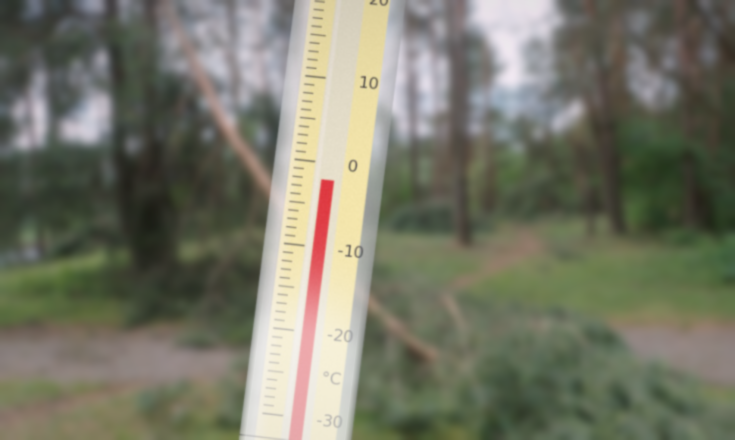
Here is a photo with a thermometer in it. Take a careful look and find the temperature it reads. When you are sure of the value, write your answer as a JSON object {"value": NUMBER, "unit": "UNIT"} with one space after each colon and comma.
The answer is {"value": -2, "unit": "°C"}
